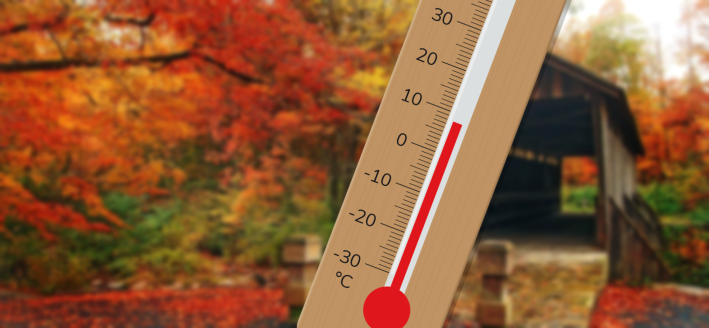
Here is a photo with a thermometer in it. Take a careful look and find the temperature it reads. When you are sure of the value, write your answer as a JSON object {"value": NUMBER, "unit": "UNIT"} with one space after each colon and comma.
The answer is {"value": 8, "unit": "°C"}
